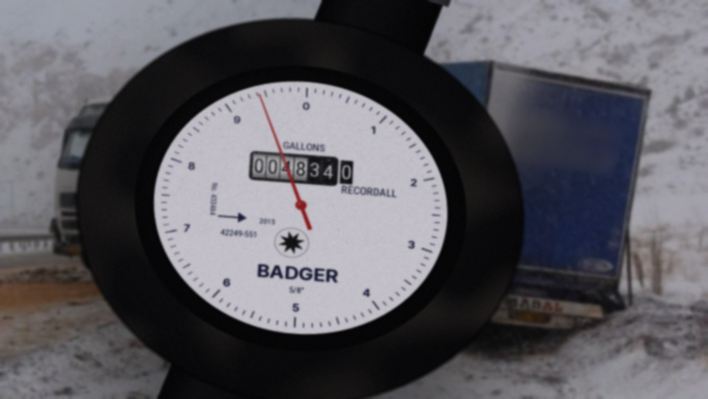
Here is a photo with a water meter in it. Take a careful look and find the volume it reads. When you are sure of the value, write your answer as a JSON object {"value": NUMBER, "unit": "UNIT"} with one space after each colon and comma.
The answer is {"value": 48339.4, "unit": "gal"}
